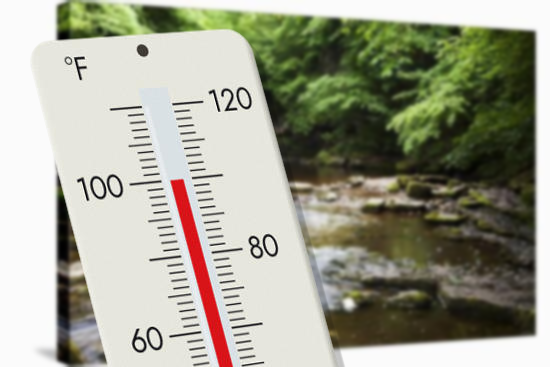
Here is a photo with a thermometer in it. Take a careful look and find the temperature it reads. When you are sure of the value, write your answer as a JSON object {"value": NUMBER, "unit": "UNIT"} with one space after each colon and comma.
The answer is {"value": 100, "unit": "°F"}
